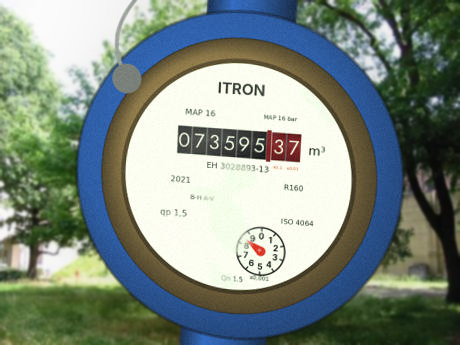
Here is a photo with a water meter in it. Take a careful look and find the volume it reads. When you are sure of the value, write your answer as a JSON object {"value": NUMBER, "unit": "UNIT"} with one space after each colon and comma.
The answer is {"value": 73595.378, "unit": "m³"}
